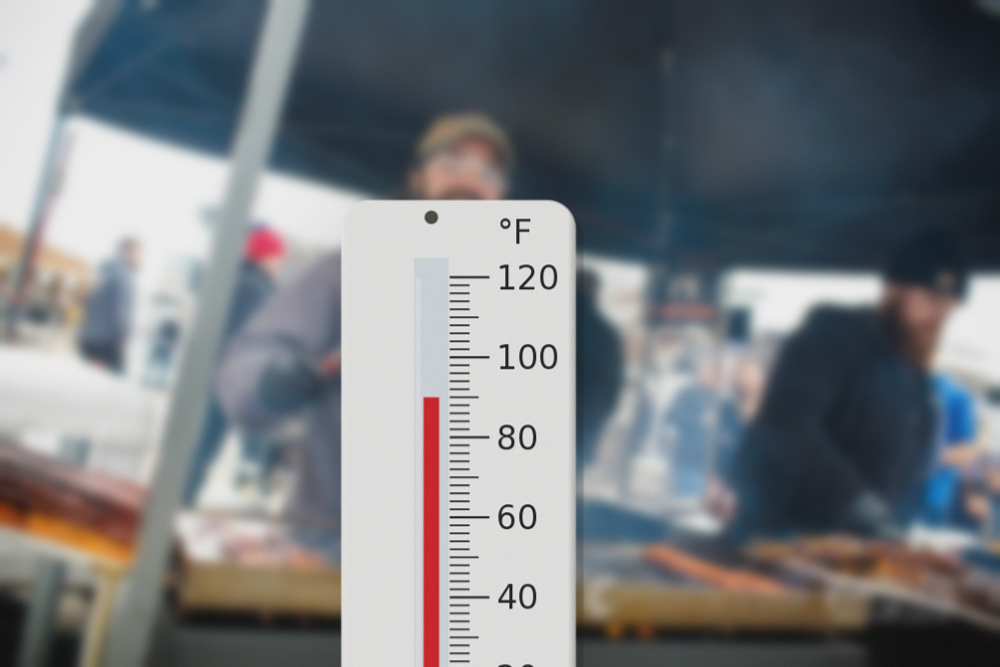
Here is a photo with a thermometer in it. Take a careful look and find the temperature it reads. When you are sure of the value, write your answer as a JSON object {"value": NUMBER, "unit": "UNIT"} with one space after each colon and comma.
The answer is {"value": 90, "unit": "°F"}
